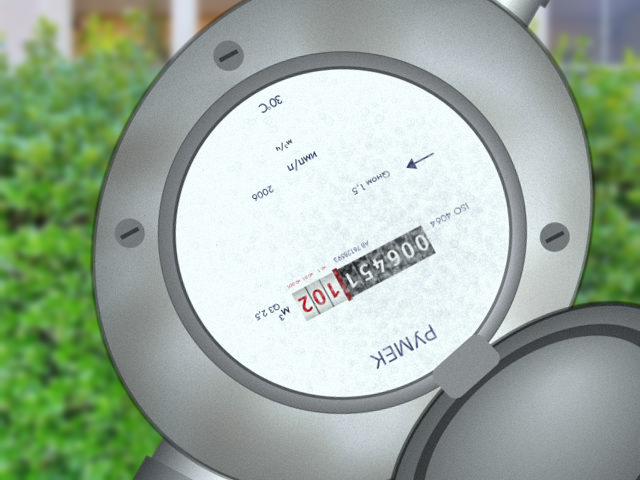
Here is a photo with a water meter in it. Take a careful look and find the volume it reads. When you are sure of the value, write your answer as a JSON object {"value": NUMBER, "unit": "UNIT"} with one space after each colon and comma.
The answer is {"value": 6451.102, "unit": "m³"}
